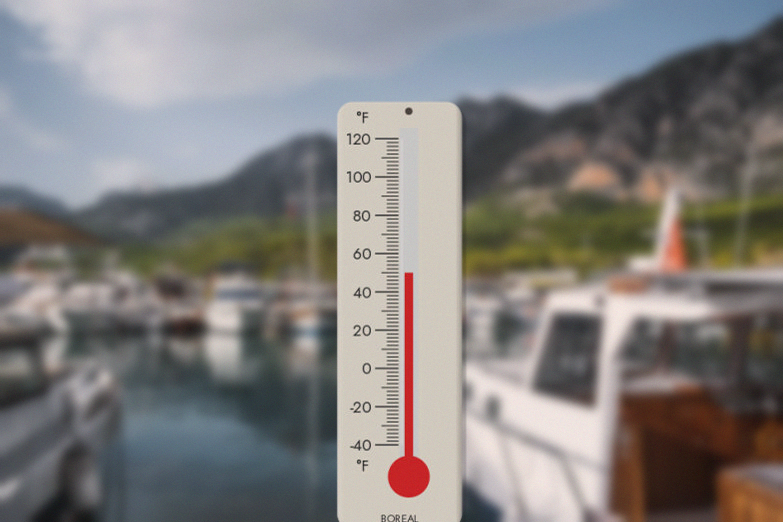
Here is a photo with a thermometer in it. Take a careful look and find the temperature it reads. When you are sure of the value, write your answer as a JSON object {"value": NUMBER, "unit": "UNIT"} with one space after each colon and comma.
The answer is {"value": 50, "unit": "°F"}
